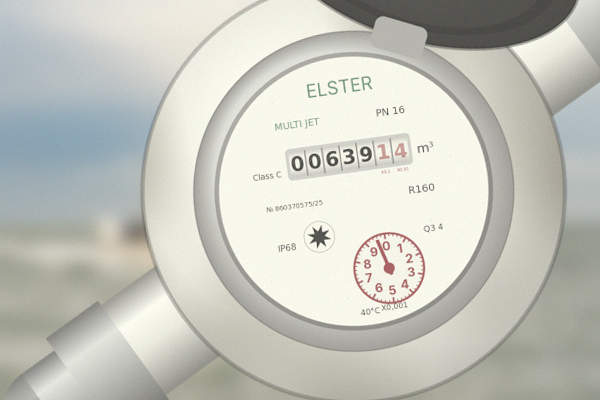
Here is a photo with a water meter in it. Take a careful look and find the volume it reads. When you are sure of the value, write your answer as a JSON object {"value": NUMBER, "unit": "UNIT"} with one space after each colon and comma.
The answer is {"value": 639.139, "unit": "m³"}
